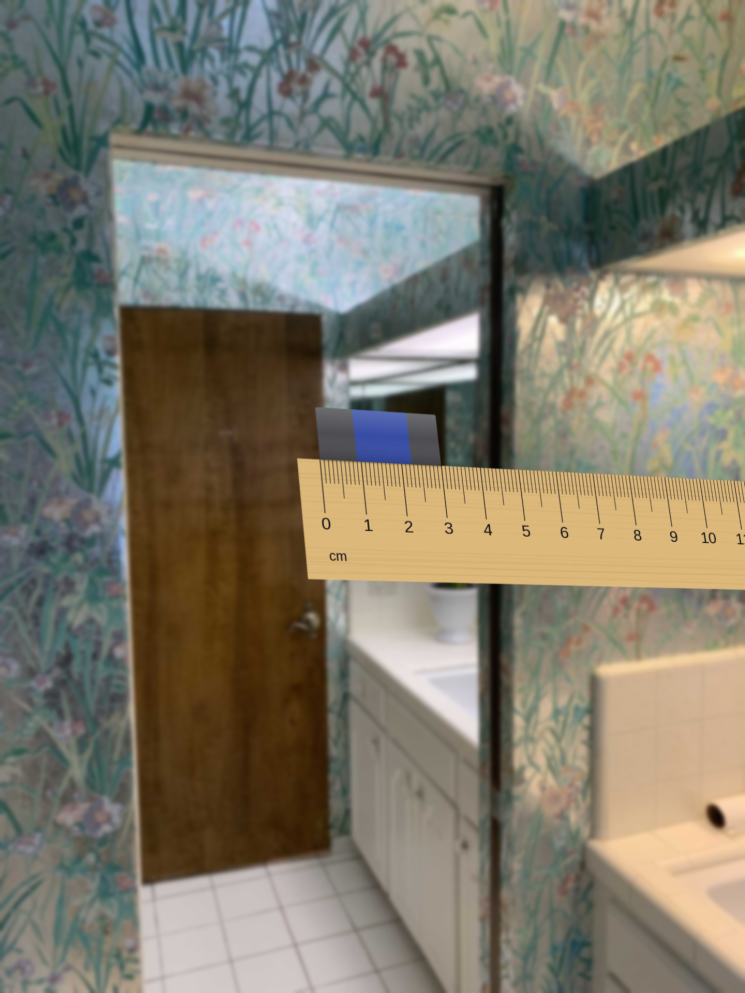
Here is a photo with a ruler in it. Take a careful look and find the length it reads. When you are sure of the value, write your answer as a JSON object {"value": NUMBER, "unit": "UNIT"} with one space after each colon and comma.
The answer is {"value": 3, "unit": "cm"}
